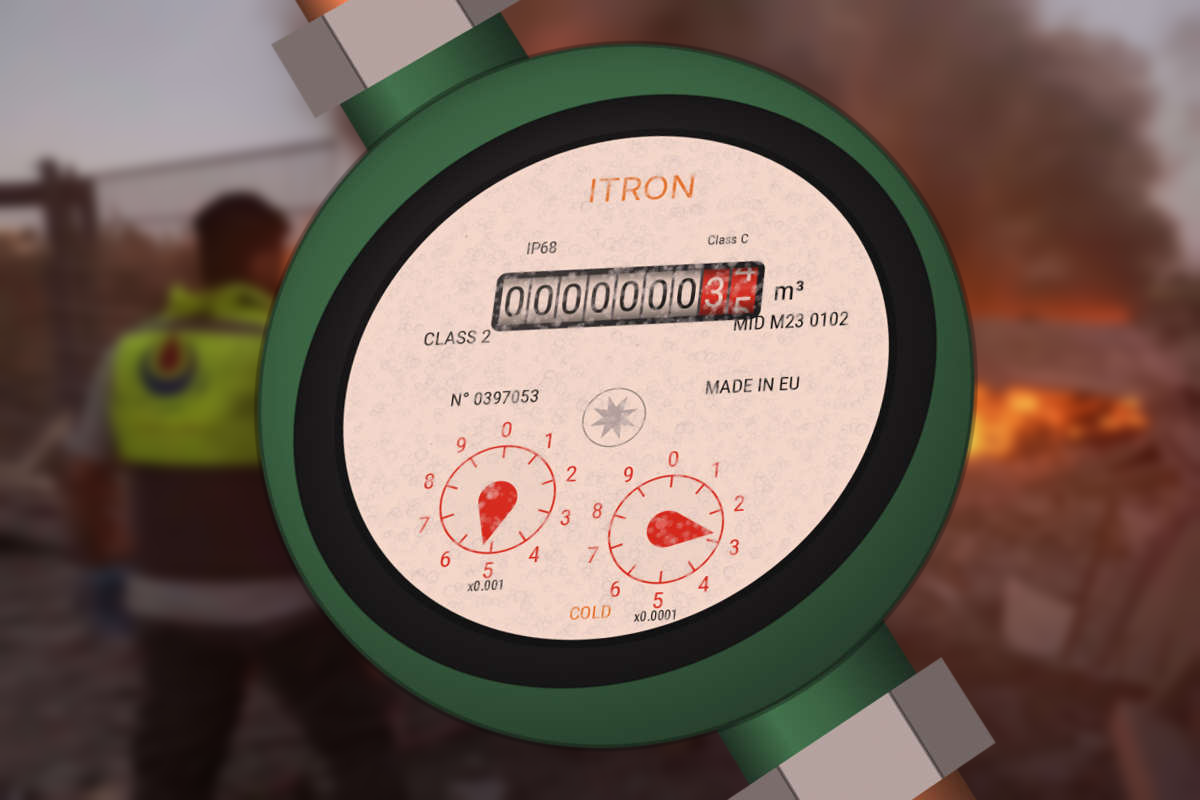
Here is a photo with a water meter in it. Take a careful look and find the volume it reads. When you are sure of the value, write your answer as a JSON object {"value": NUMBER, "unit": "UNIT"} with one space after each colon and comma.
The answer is {"value": 0.3452, "unit": "m³"}
